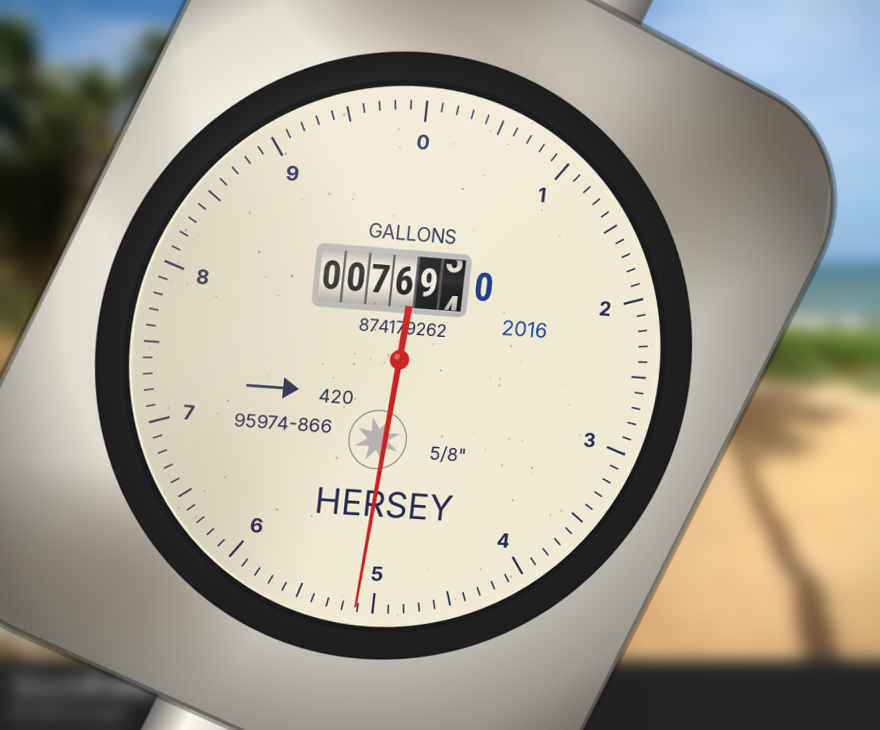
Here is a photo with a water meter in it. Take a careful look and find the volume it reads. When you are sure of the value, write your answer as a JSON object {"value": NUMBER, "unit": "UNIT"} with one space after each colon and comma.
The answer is {"value": 76935.1, "unit": "gal"}
